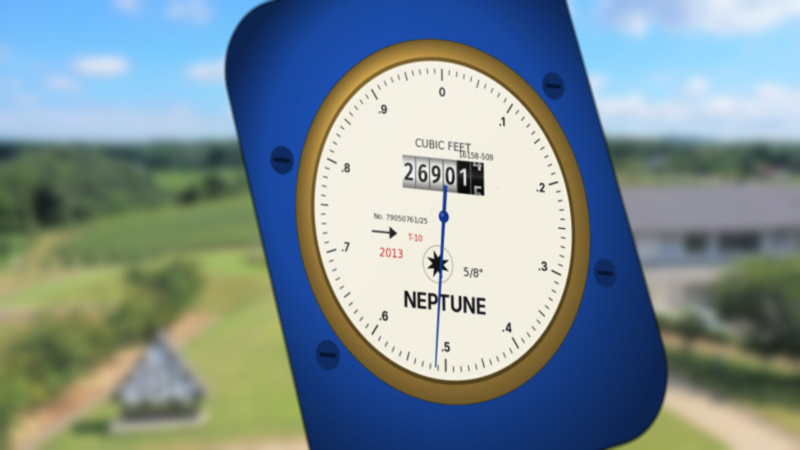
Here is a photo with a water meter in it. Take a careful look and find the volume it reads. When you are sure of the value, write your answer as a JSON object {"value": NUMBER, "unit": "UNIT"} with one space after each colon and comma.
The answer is {"value": 269014.51, "unit": "ft³"}
